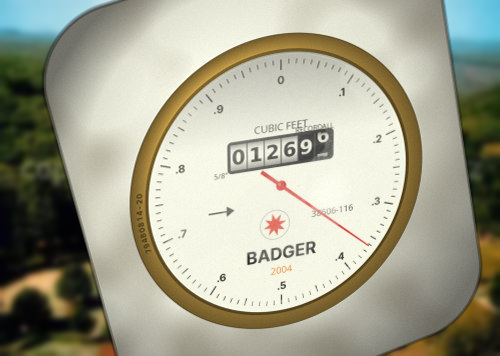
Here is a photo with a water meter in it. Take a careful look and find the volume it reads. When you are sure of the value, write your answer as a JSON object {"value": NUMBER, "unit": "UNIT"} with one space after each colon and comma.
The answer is {"value": 12696.36, "unit": "ft³"}
